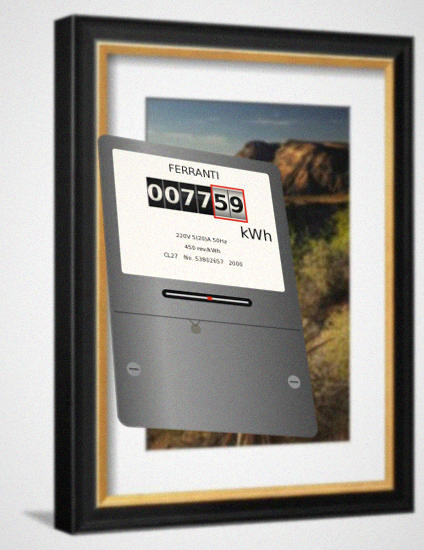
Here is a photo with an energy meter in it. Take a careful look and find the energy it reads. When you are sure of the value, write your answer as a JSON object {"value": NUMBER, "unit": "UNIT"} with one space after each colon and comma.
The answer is {"value": 77.59, "unit": "kWh"}
